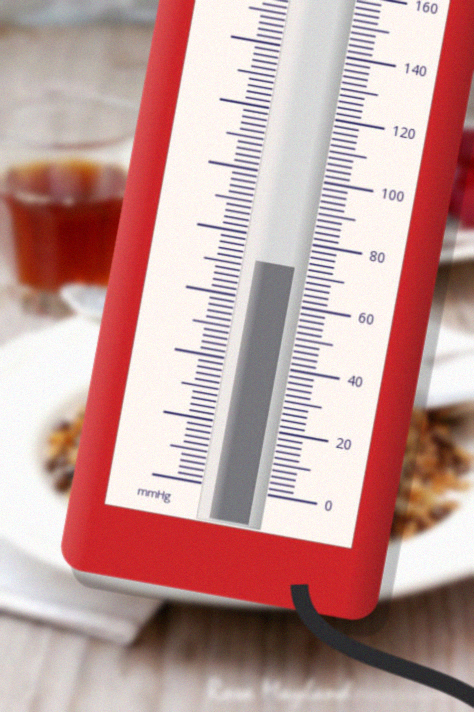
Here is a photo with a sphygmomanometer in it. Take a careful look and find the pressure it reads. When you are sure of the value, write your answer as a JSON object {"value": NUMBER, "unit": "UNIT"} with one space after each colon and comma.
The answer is {"value": 72, "unit": "mmHg"}
